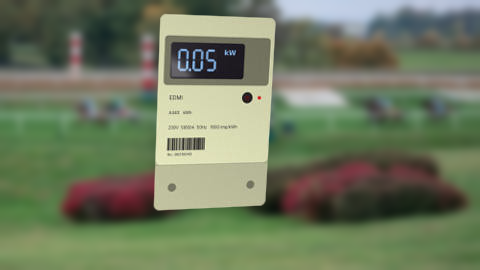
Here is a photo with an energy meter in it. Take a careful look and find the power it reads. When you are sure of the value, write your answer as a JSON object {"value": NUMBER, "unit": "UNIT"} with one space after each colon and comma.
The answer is {"value": 0.05, "unit": "kW"}
